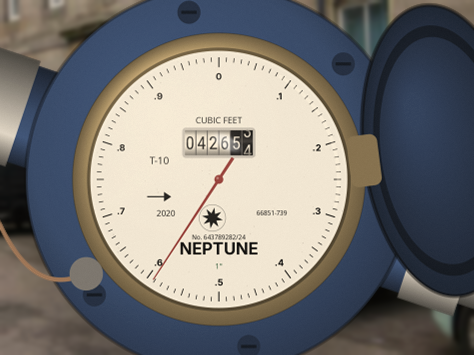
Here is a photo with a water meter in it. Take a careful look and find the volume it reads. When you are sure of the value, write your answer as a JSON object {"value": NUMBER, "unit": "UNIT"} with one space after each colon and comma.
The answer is {"value": 42653.59, "unit": "ft³"}
